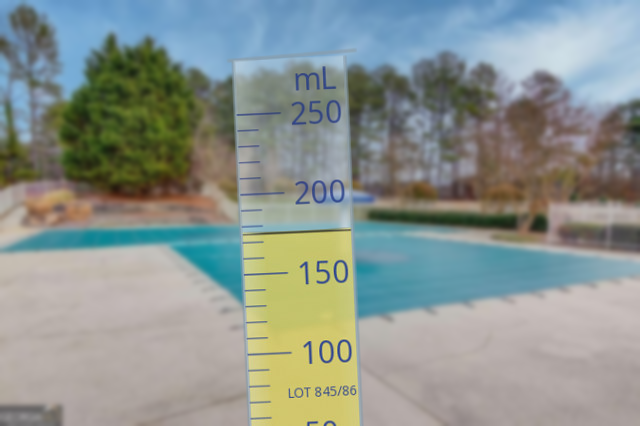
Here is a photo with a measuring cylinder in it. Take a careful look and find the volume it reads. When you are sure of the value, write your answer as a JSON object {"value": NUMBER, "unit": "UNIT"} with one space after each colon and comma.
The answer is {"value": 175, "unit": "mL"}
